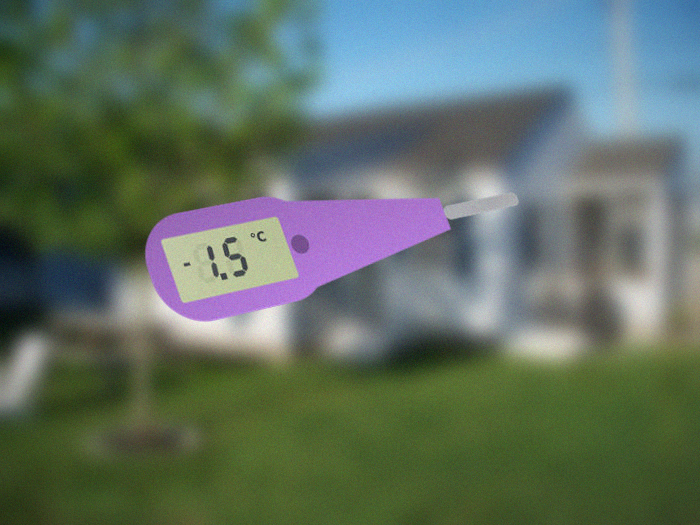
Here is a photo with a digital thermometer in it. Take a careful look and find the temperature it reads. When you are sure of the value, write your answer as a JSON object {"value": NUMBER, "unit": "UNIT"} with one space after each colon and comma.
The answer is {"value": -1.5, "unit": "°C"}
